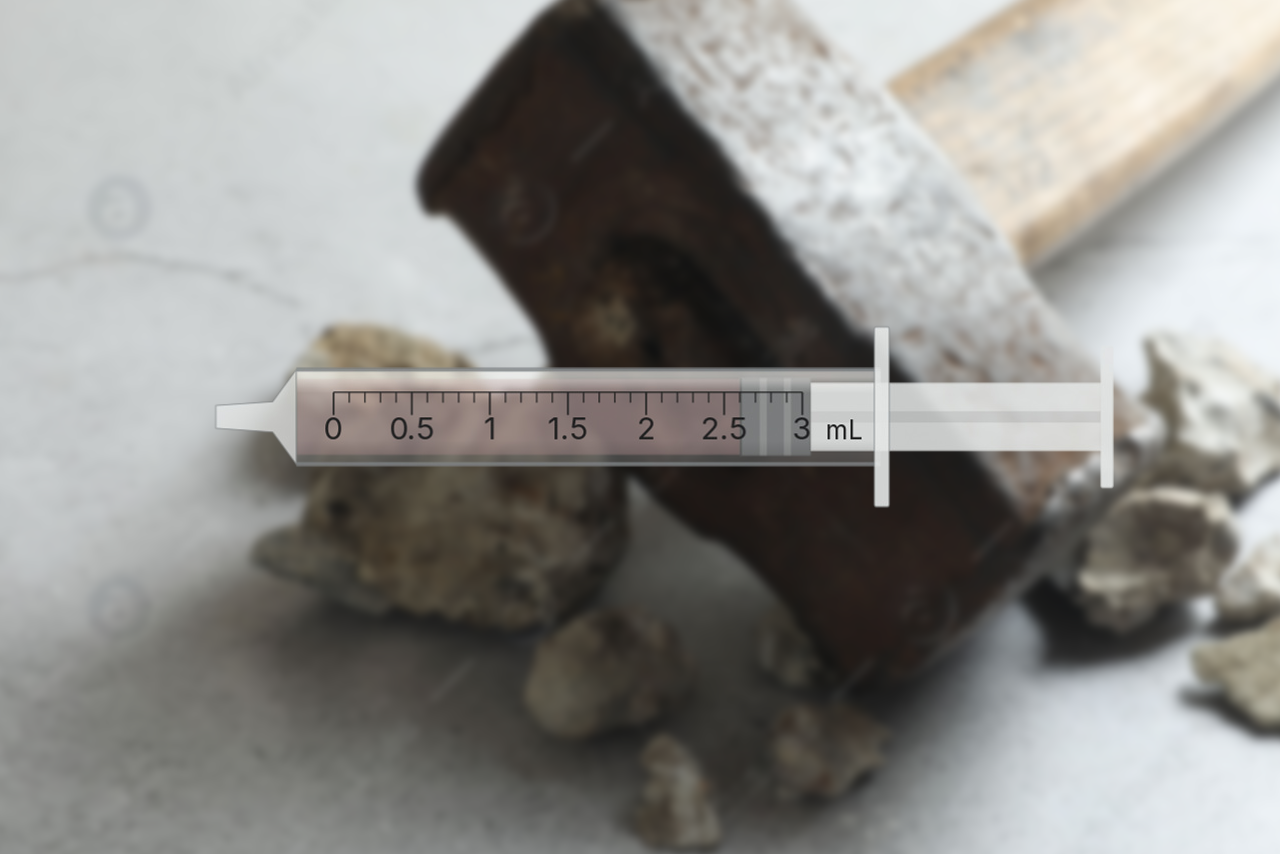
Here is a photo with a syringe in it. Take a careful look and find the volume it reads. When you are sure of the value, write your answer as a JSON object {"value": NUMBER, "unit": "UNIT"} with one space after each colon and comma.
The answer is {"value": 2.6, "unit": "mL"}
